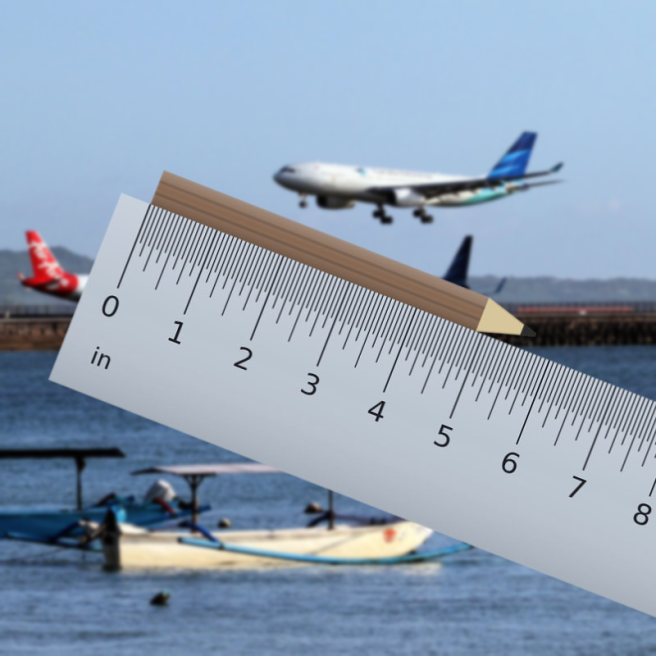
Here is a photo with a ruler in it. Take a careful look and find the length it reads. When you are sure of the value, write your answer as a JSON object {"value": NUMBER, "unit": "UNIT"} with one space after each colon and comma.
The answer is {"value": 5.6875, "unit": "in"}
